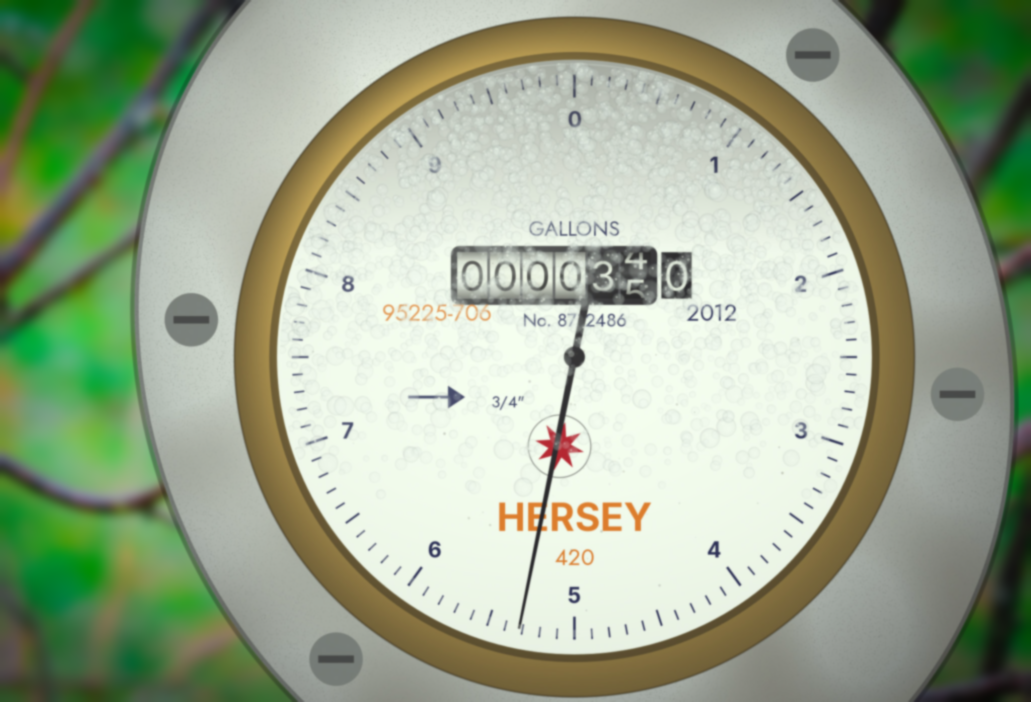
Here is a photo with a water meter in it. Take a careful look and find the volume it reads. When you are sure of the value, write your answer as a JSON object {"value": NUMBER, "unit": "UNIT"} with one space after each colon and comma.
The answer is {"value": 345.3, "unit": "gal"}
